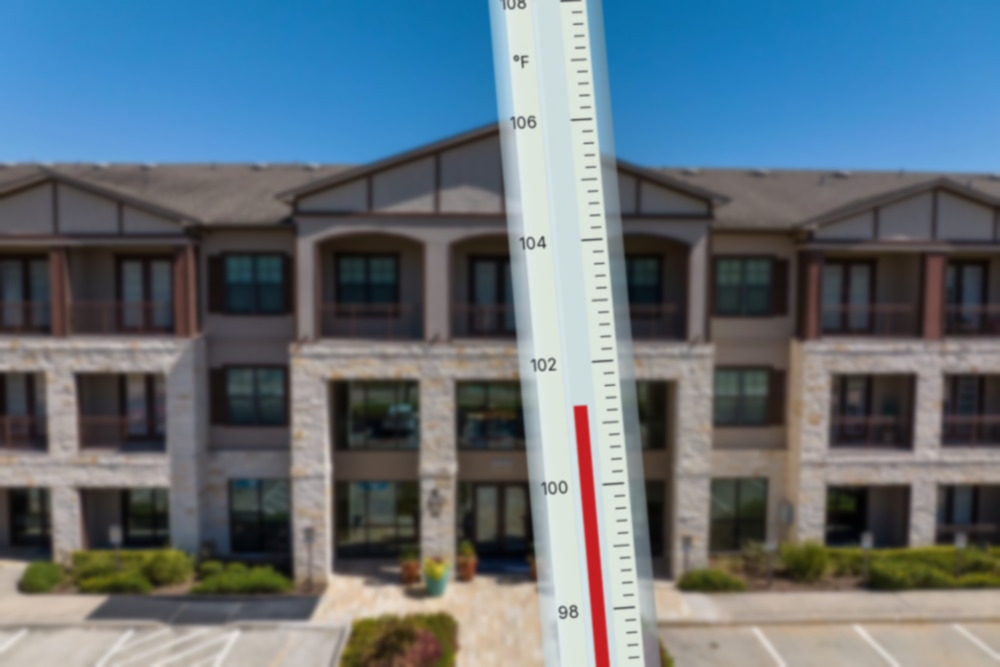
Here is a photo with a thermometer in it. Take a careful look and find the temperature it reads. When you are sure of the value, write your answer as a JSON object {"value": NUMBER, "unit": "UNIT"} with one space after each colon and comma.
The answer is {"value": 101.3, "unit": "°F"}
